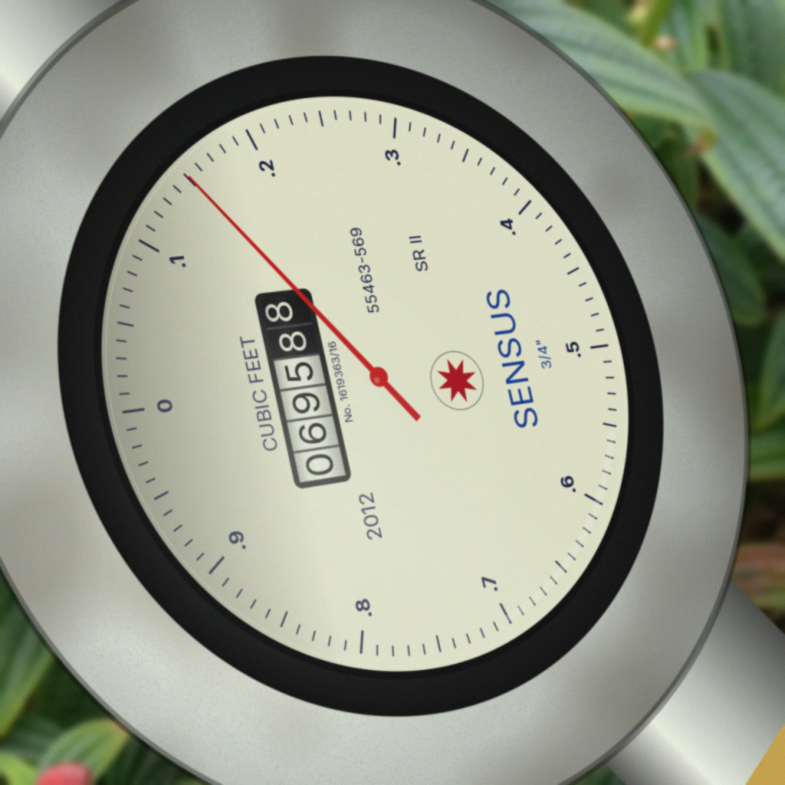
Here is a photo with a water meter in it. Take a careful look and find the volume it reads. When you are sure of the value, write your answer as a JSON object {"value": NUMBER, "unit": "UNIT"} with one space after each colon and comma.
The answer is {"value": 69588.15, "unit": "ft³"}
